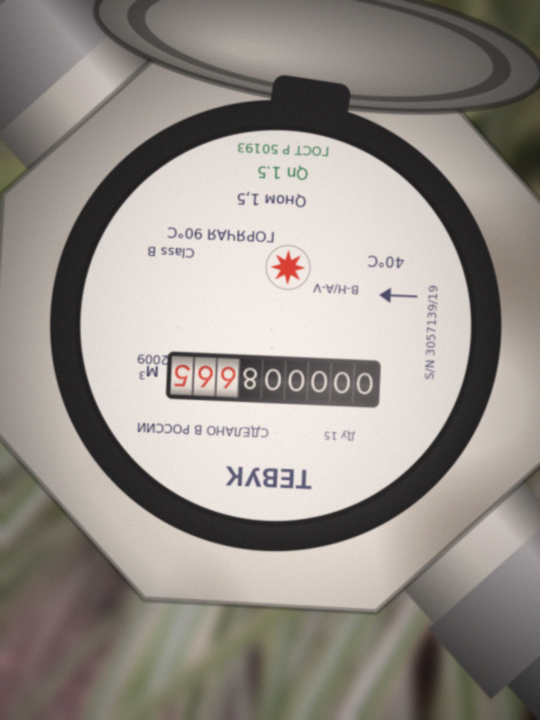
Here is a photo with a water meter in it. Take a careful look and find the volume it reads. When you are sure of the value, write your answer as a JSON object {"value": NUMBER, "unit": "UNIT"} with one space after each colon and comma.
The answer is {"value": 8.665, "unit": "m³"}
